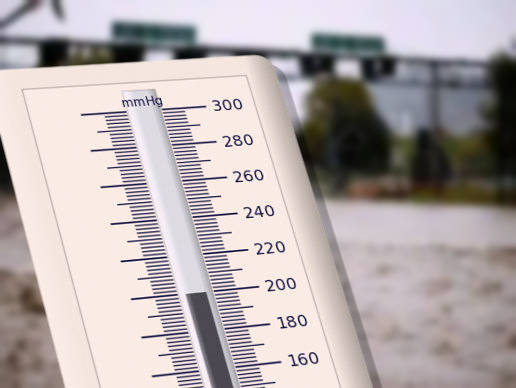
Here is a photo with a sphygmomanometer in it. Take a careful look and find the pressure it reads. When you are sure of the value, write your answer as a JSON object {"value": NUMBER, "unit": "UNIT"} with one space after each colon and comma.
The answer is {"value": 200, "unit": "mmHg"}
